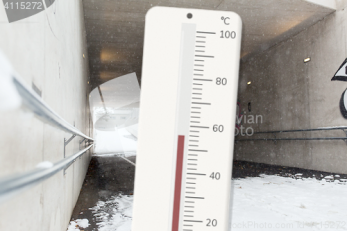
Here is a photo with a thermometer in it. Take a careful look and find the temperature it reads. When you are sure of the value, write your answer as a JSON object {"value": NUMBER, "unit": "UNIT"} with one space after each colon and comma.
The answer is {"value": 56, "unit": "°C"}
